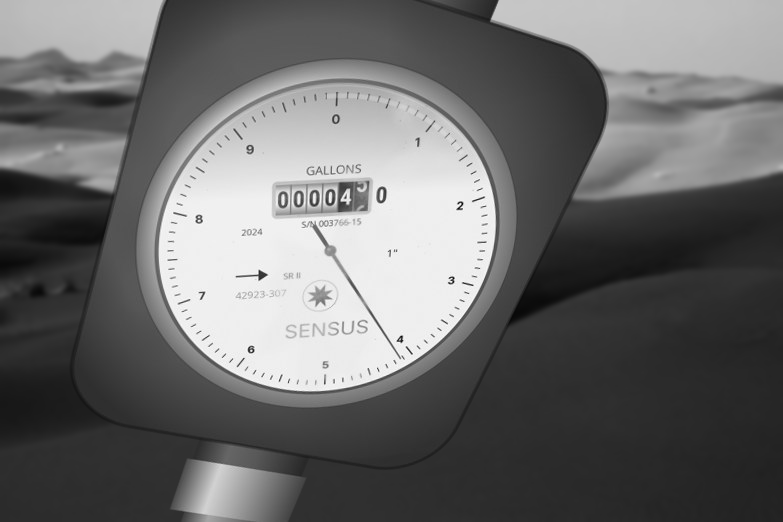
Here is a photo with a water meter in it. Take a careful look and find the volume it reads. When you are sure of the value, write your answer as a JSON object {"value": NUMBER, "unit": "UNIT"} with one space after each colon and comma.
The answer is {"value": 454.1, "unit": "gal"}
